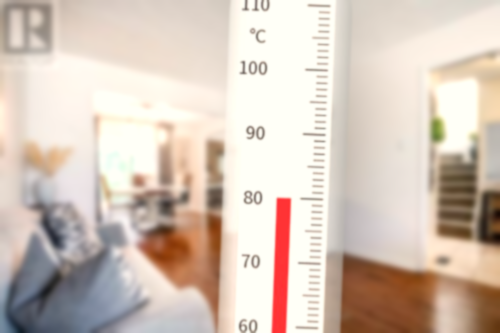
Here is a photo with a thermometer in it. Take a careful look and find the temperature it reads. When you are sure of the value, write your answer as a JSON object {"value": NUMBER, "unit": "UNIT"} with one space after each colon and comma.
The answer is {"value": 80, "unit": "°C"}
